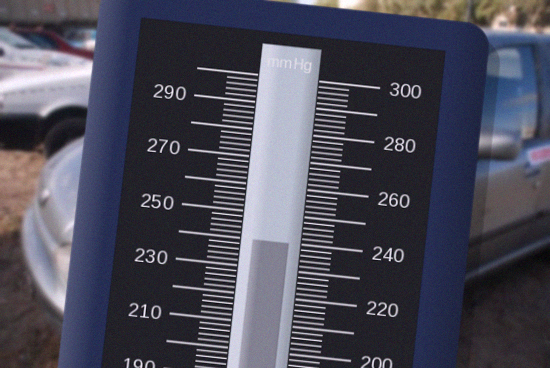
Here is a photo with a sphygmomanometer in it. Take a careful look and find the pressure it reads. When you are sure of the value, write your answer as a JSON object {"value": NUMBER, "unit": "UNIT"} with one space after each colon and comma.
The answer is {"value": 240, "unit": "mmHg"}
